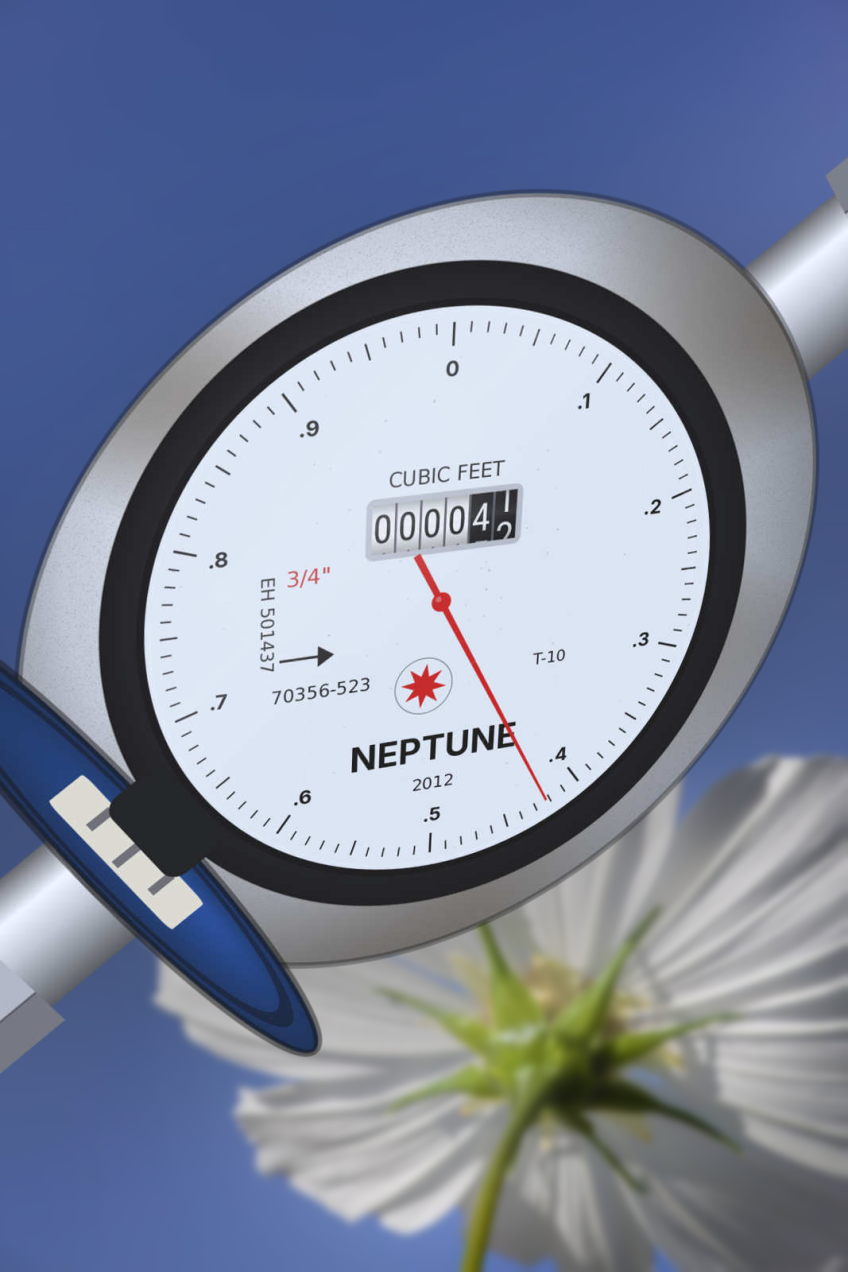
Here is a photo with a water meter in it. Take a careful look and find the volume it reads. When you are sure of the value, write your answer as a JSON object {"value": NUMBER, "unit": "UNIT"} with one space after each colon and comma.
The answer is {"value": 41.42, "unit": "ft³"}
